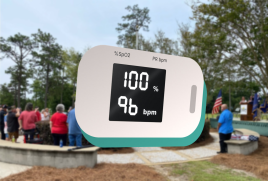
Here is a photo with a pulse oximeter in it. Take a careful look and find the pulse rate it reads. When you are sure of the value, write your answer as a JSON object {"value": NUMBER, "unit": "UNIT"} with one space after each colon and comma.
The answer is {"value": 96, "unit": "bpm"}
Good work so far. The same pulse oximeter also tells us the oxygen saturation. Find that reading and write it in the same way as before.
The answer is {"value": 100, "unit": "%"}
